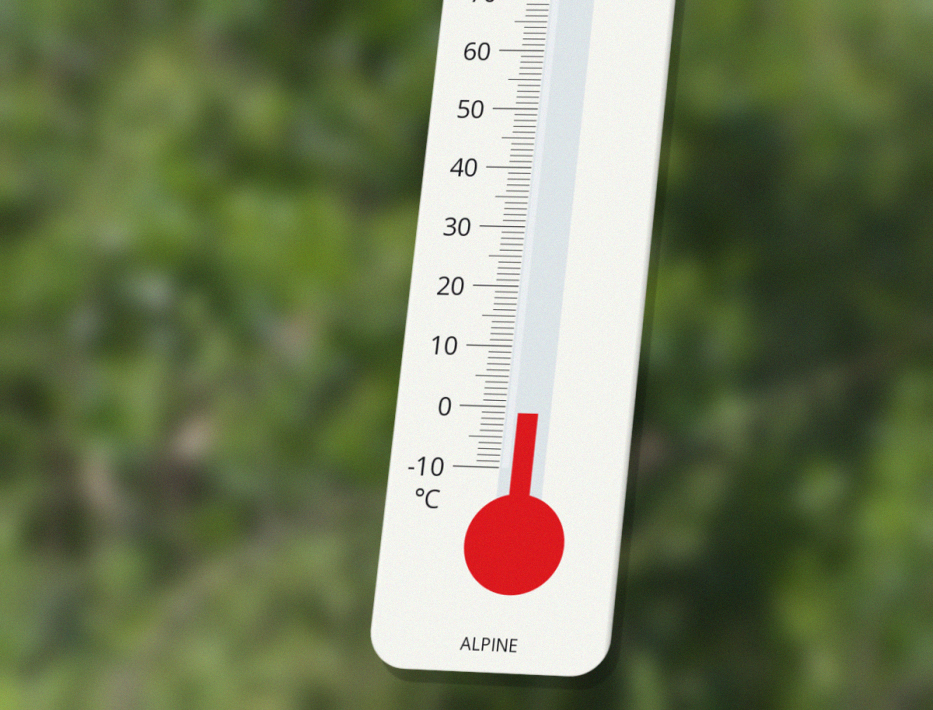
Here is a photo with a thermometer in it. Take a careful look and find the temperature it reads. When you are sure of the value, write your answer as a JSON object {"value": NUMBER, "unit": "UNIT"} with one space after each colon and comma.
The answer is {"value": -1, "unit": "°C"}
